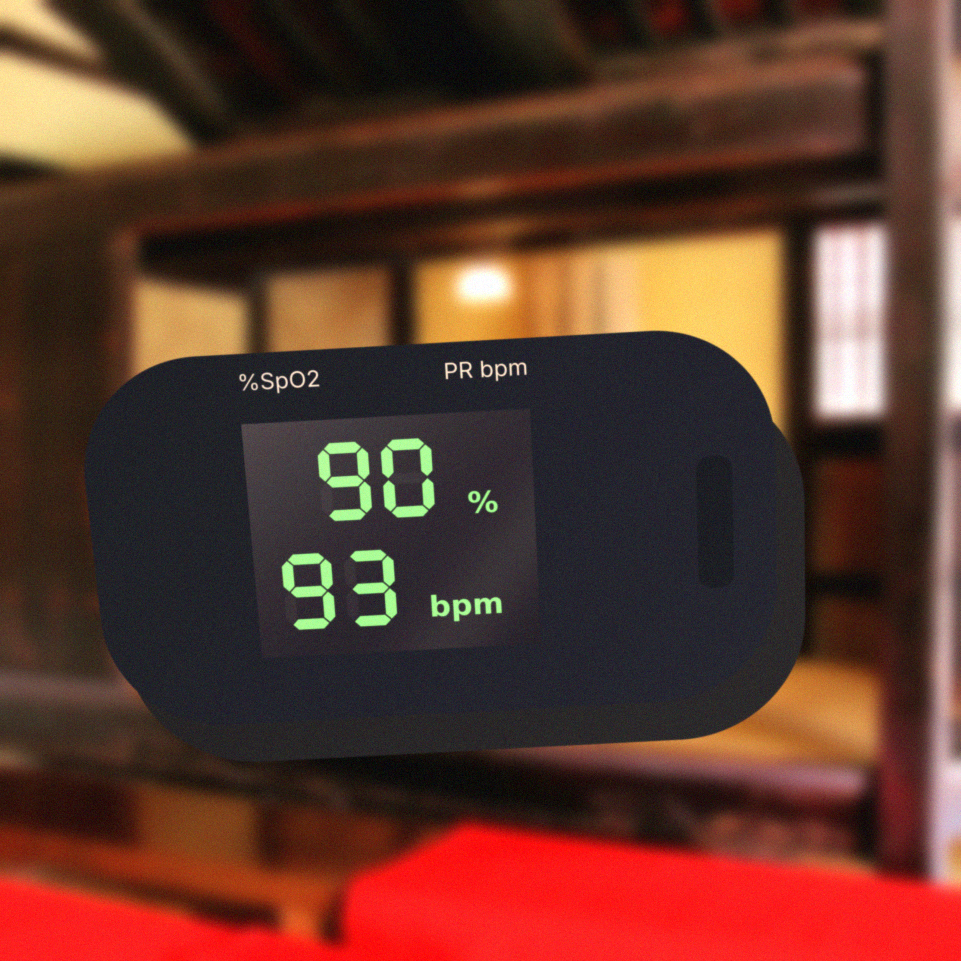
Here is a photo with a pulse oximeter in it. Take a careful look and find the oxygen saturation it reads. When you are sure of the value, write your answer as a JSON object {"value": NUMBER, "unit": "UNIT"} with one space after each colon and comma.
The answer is {"value": 90, "unit": "%"}
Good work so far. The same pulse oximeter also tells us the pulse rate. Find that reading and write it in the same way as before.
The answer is {"value": 93, "unit": "bpm"}
